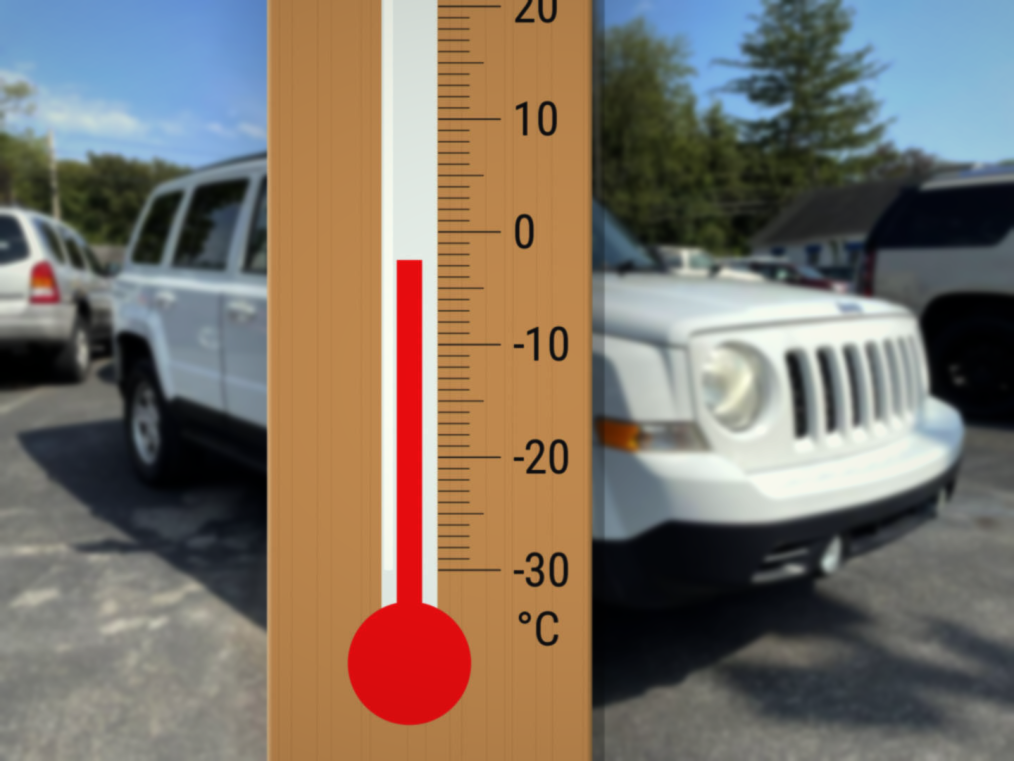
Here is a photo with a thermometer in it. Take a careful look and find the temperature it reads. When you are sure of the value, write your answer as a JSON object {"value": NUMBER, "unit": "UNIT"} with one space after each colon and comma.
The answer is {"value": -2.5, "unit": "°C"}
